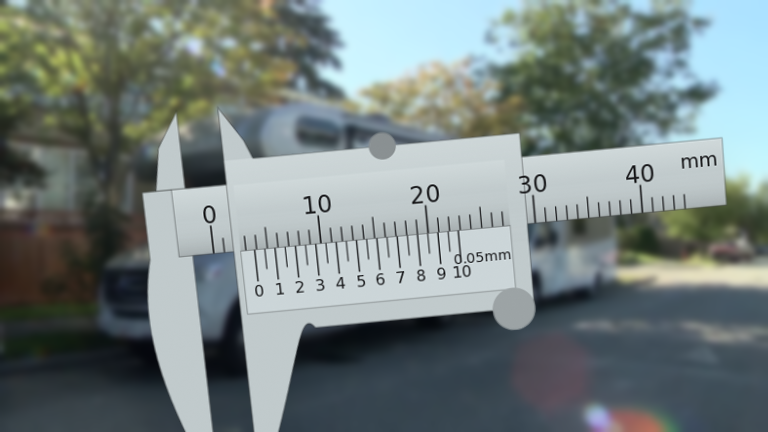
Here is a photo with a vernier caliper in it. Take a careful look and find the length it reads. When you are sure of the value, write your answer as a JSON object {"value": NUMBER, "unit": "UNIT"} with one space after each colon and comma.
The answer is {"value": 3.8, "unit": "mm"}
